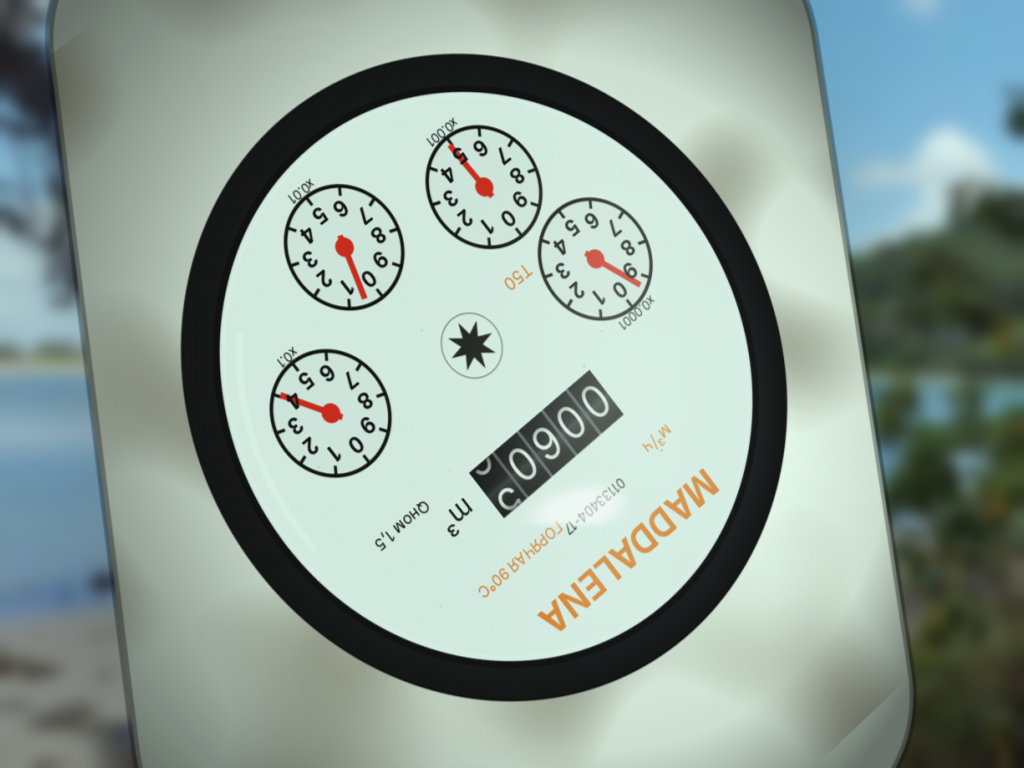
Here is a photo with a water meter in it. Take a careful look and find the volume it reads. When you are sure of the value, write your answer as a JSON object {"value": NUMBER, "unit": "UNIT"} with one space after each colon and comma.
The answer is {"value": 605.4049, "unit": "m³"}
